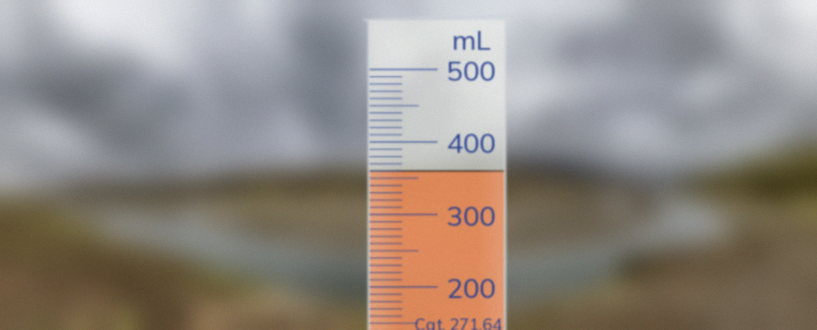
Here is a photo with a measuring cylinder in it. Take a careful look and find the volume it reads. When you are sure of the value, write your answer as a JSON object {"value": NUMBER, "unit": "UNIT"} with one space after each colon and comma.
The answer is {"value": 360, "unit": "mL"}
